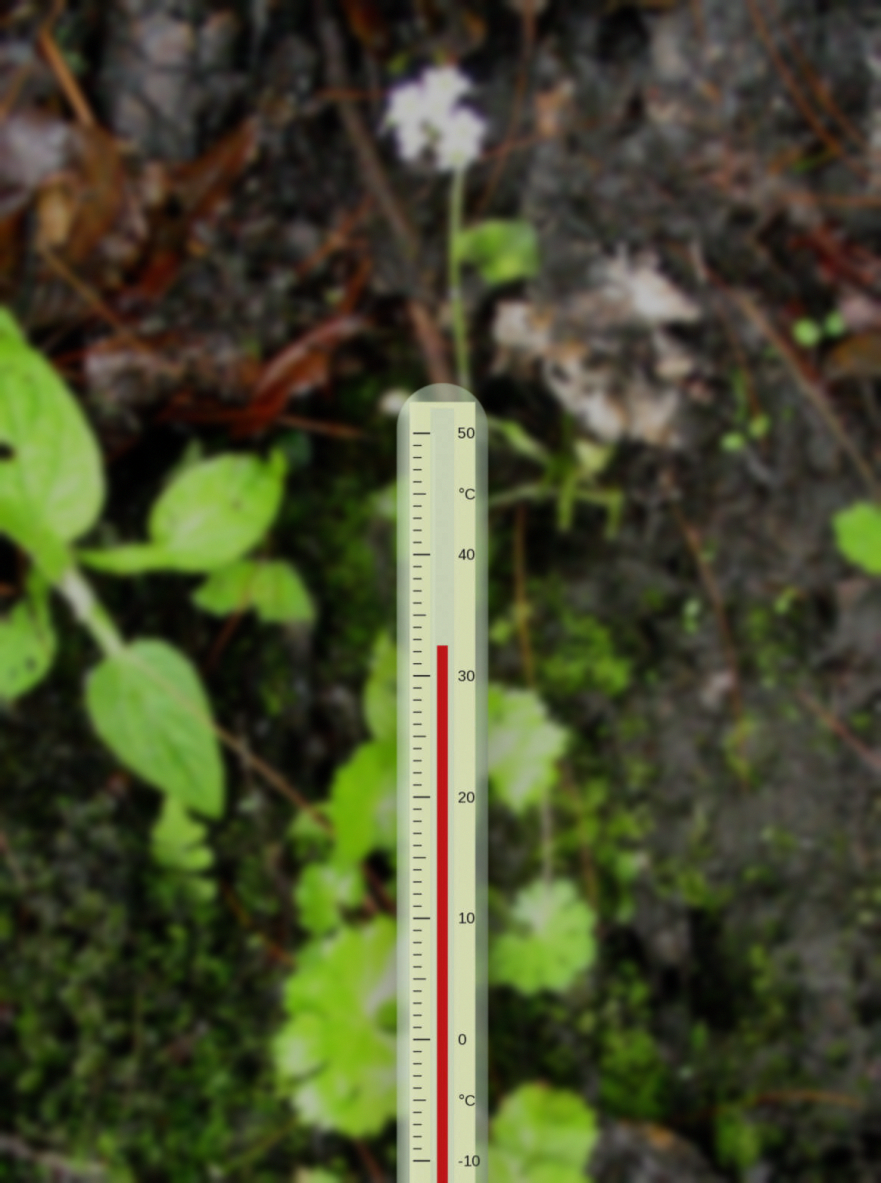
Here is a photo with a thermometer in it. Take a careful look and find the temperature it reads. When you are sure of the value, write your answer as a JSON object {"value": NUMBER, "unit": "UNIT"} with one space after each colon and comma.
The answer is {"value": 32.5, "unit": "°C"}
